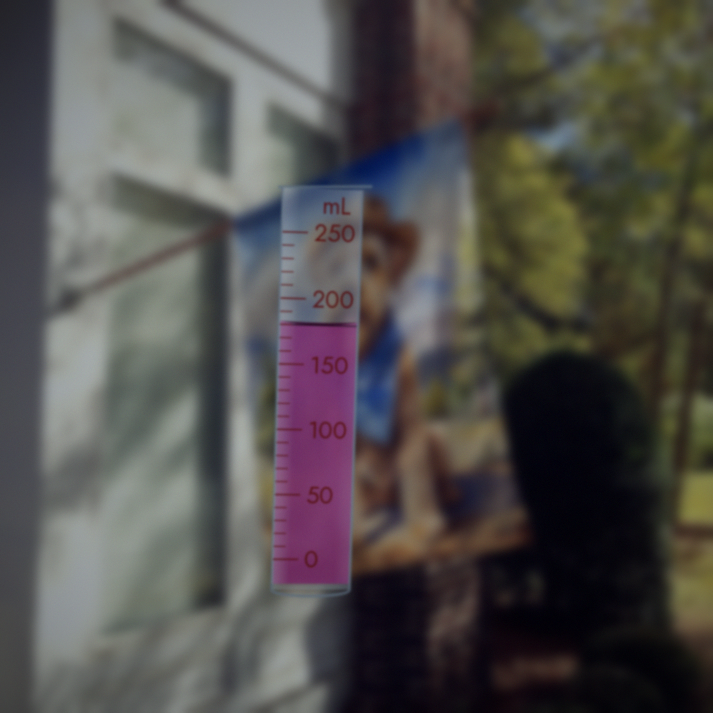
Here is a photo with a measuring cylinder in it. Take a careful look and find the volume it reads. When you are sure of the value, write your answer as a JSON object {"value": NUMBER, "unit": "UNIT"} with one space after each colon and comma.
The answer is {"value": 180, "unit": "mL"}
